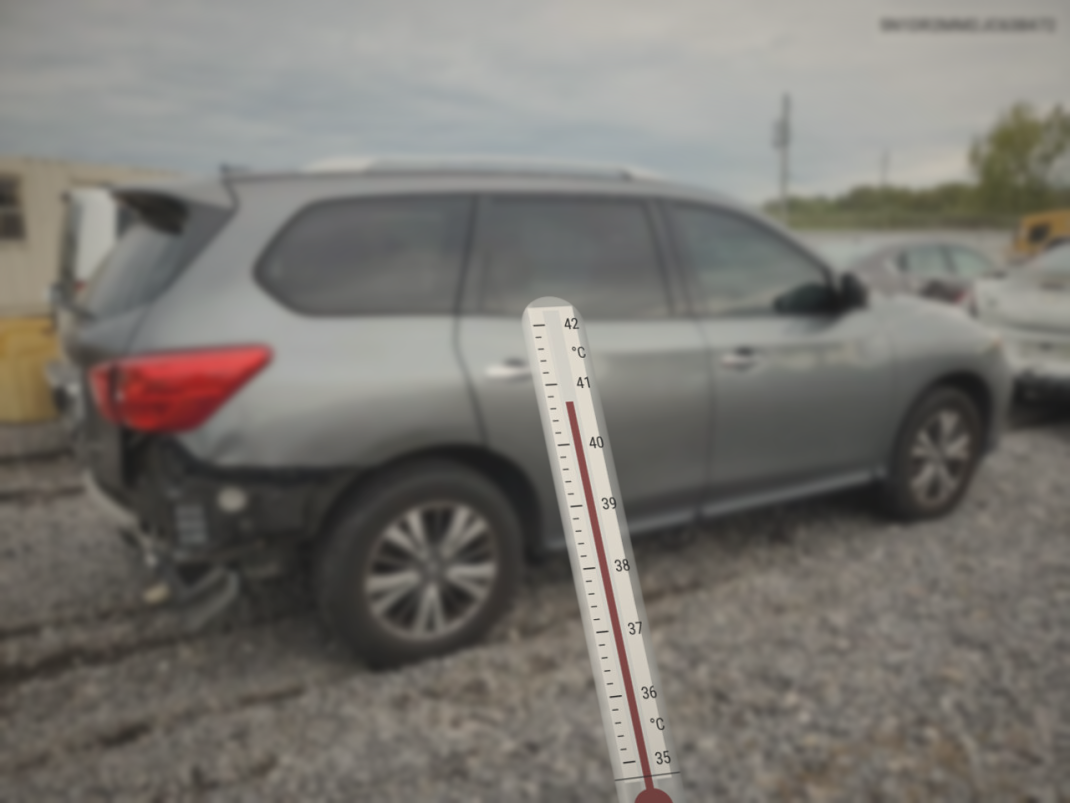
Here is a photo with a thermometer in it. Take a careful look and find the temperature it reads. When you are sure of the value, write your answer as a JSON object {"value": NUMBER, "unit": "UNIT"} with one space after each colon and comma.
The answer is {"value": 40.7, "unit": "°C"}
